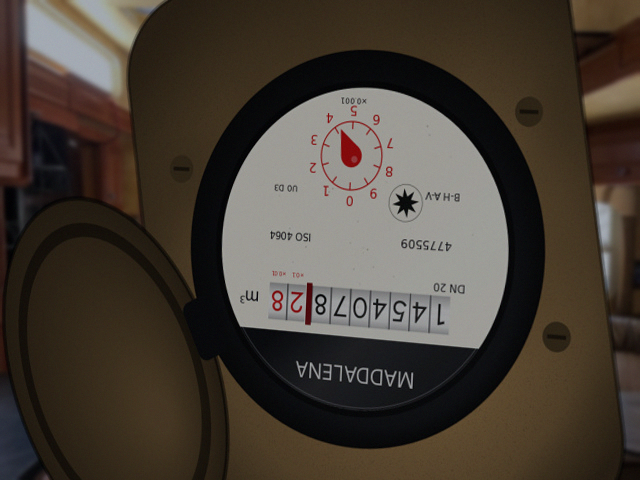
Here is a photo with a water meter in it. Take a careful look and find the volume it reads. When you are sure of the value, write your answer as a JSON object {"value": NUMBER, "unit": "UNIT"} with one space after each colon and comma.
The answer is {"value": 1454078.284, "unit": "m³"}
